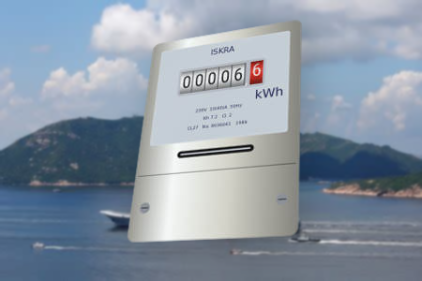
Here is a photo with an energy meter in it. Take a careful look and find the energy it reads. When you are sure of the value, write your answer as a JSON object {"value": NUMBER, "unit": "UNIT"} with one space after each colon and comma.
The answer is {"value": 6.6, "unit": "kWh"}
